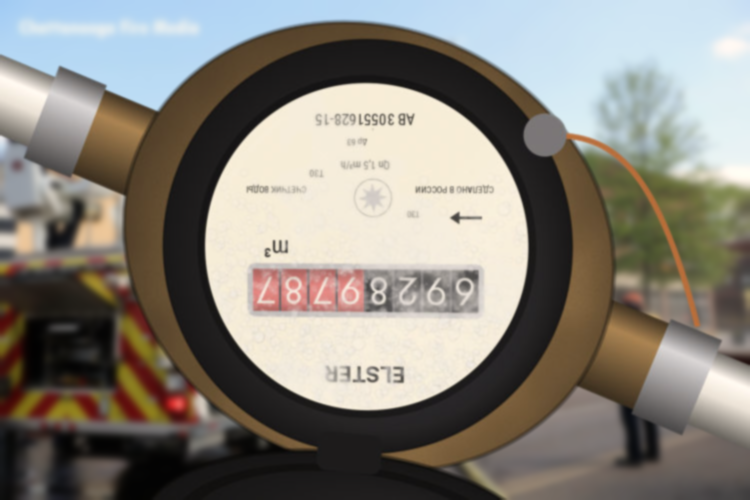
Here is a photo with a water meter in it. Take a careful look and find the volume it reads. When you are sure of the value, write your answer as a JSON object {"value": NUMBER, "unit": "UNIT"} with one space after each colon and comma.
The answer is {"value": 6928.9787, "unit": "m³"}
